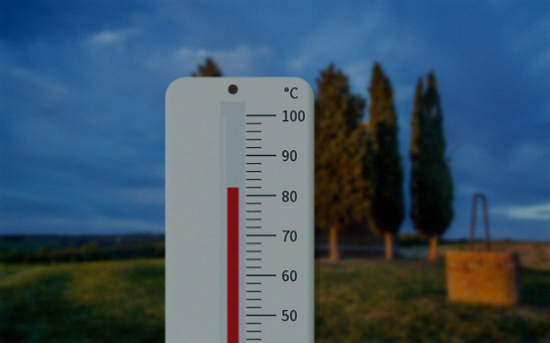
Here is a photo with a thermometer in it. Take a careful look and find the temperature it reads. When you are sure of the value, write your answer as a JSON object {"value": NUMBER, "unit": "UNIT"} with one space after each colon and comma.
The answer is {"value": 82, "unit": "°C"}
